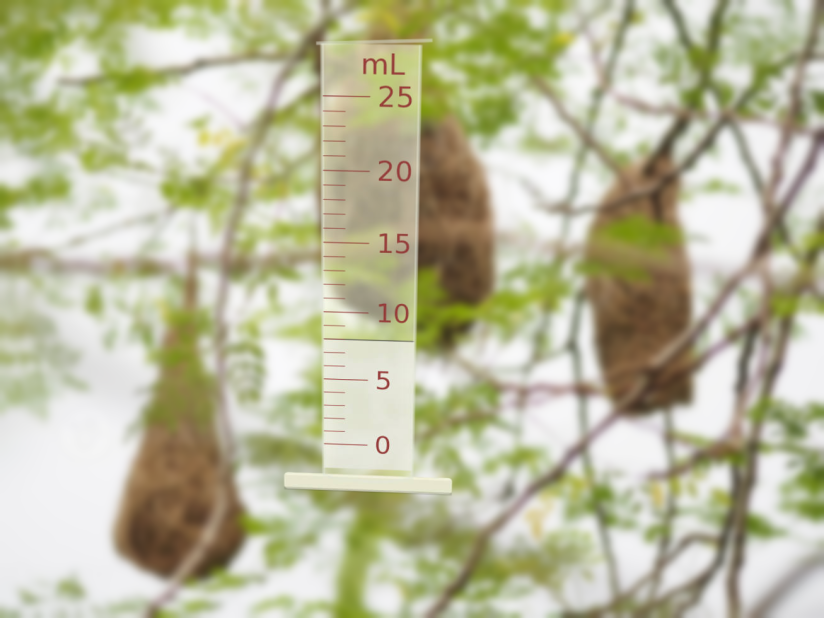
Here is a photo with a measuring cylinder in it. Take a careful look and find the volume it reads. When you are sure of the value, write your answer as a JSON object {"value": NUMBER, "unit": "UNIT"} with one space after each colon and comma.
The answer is {"value": 8, "unit": "mL"}
